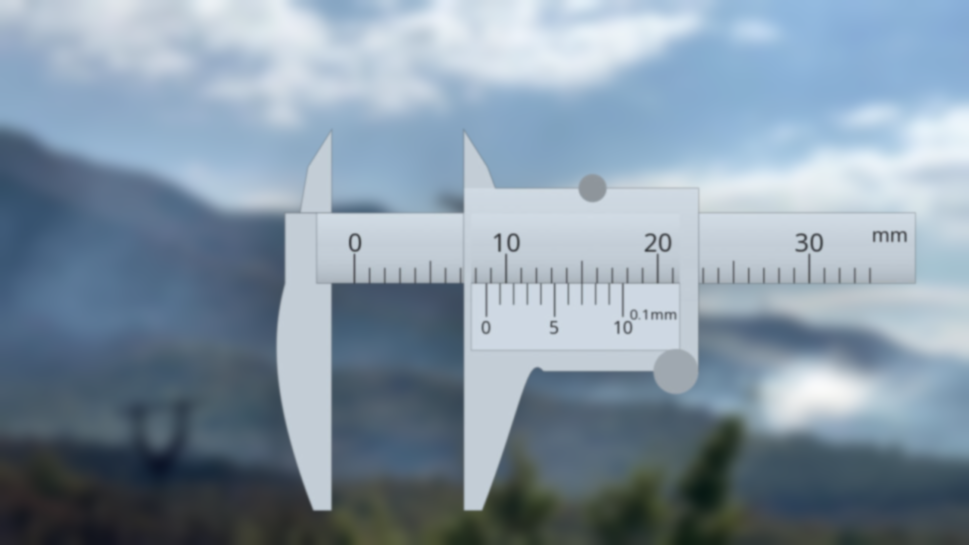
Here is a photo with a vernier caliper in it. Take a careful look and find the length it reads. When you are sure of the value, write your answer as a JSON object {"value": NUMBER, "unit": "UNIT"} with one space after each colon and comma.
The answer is {"value": 8.7, "unit": "mm"}
